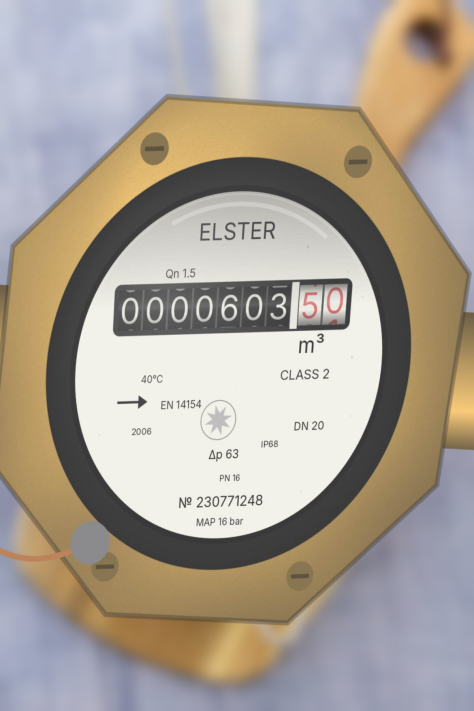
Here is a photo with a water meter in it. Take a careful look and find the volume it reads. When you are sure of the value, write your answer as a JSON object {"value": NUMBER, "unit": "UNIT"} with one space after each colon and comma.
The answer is {"value": 603.50, "unit": "m³"}
